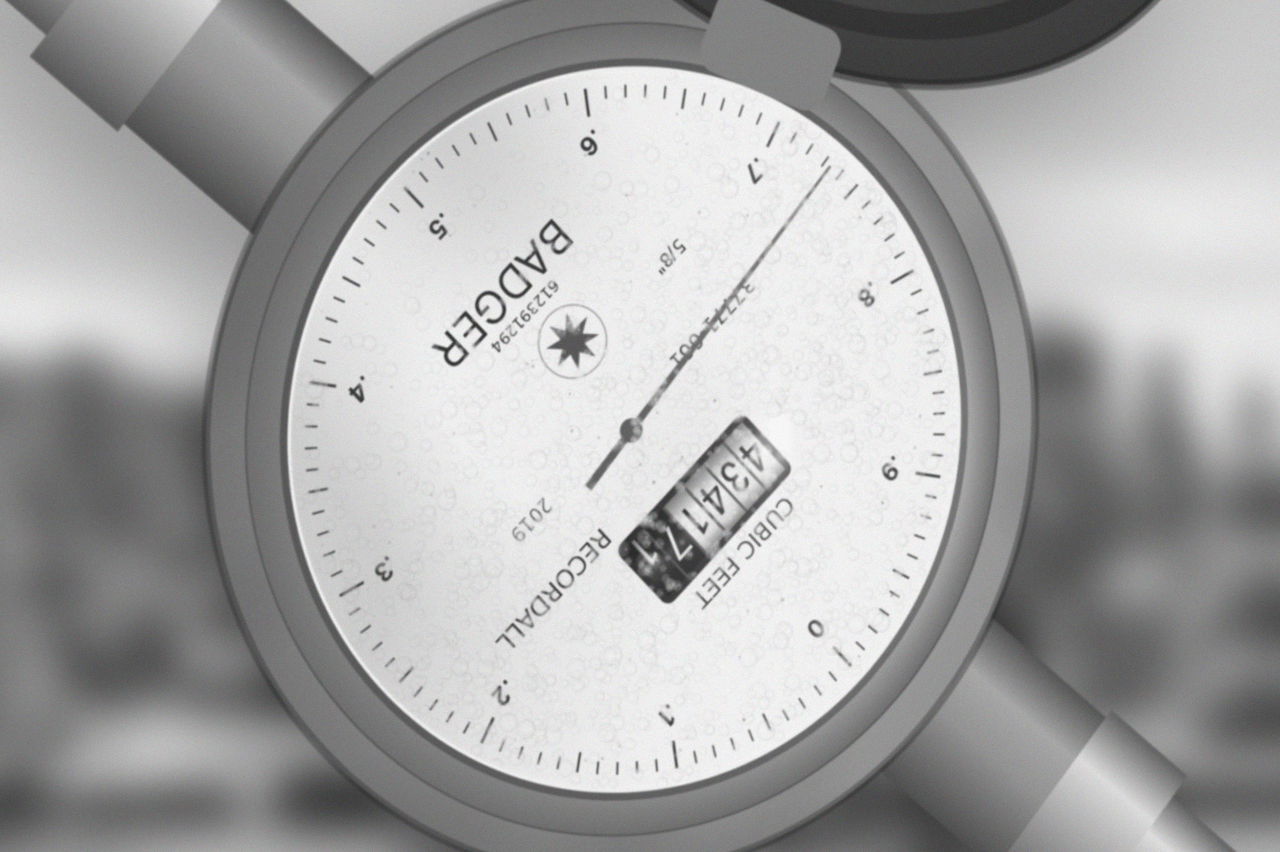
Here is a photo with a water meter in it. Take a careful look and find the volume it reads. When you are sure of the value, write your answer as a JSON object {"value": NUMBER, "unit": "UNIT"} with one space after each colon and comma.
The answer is {"value": 434170.73, "unit": "ft³"}
